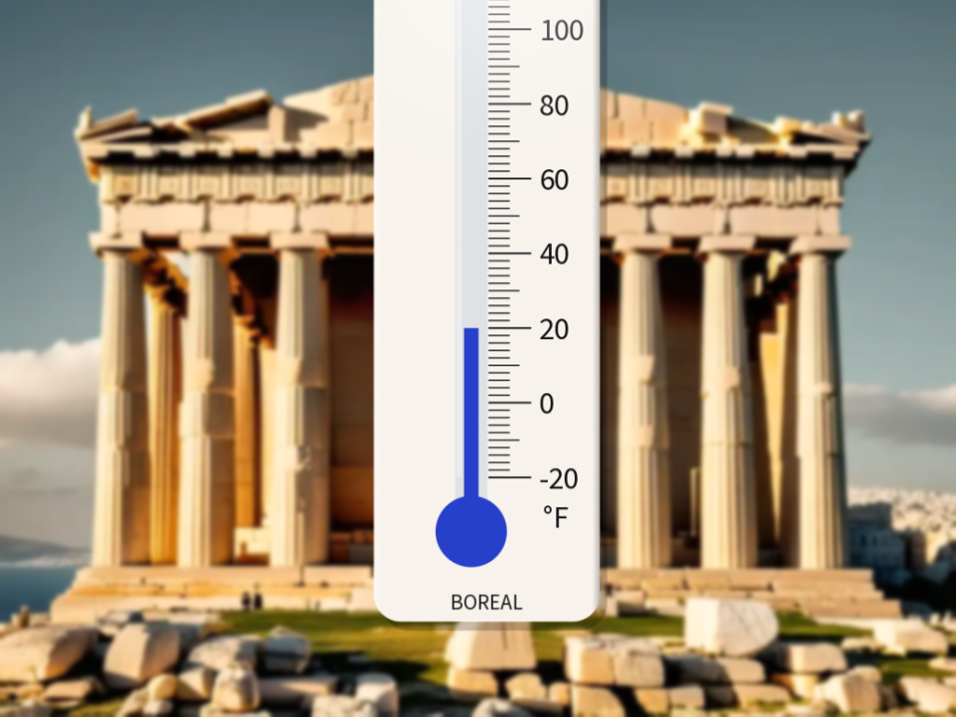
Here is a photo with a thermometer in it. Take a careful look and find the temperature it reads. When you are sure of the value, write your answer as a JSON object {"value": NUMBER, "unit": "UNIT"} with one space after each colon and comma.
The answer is {"value": 20, "unit": "°F"}
